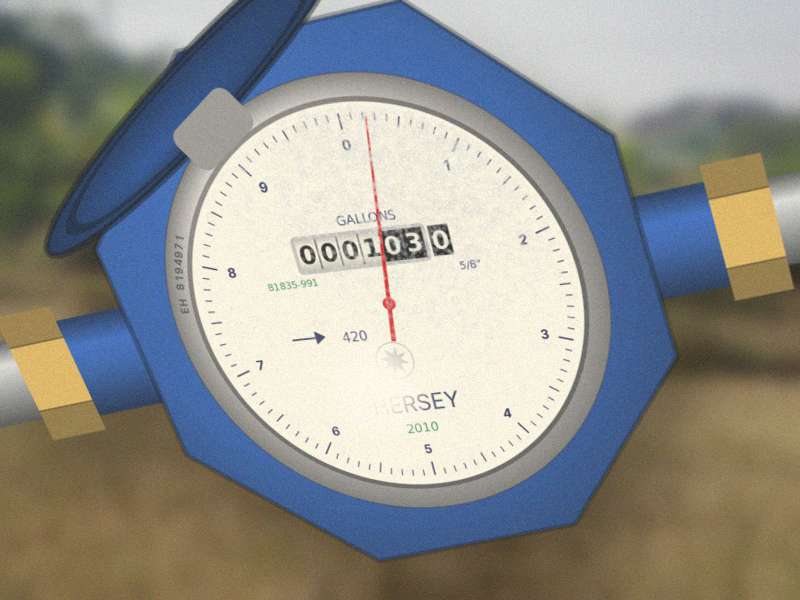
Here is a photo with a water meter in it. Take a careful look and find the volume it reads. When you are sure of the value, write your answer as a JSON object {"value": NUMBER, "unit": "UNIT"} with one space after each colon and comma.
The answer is {"value": 1030.2, "unit": "gal"}
